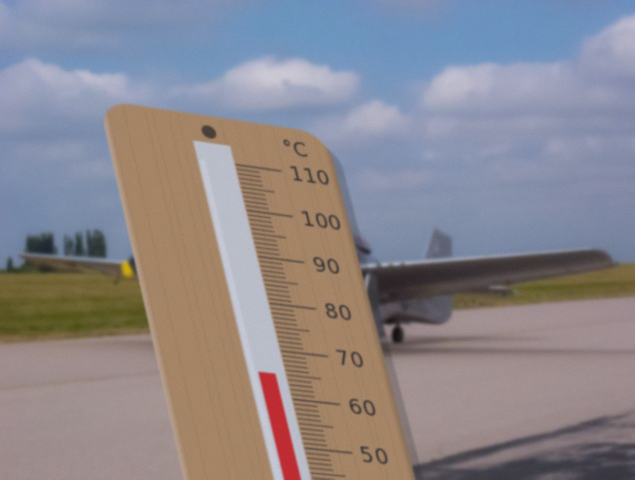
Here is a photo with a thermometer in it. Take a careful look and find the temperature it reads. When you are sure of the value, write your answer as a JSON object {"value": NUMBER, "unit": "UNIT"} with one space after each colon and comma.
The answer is {"value": 65, "unit": "°C"}
